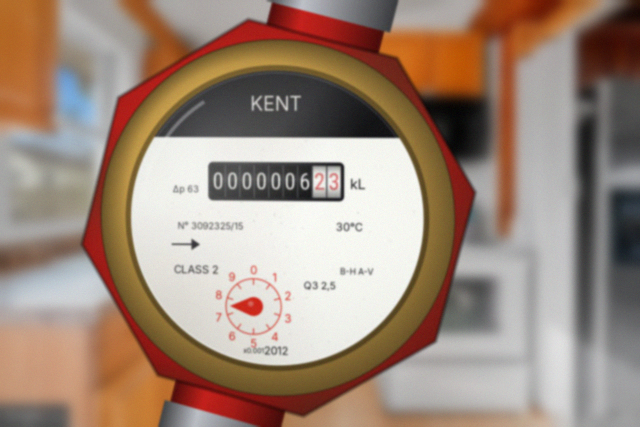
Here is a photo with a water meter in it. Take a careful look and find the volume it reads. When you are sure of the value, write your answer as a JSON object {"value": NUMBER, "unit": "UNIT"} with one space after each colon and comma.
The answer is {"value": 6.237, "unit": "kL"}
